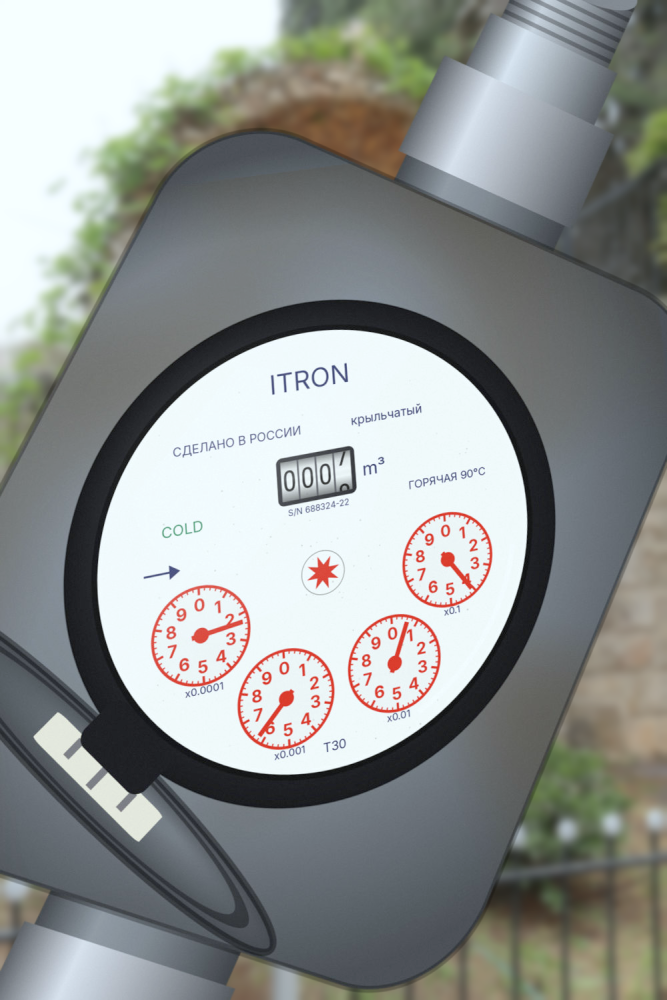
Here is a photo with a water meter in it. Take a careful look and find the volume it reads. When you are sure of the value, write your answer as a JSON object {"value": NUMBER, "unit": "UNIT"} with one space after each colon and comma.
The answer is {"value": 7.4062, "unit": "m³"}
